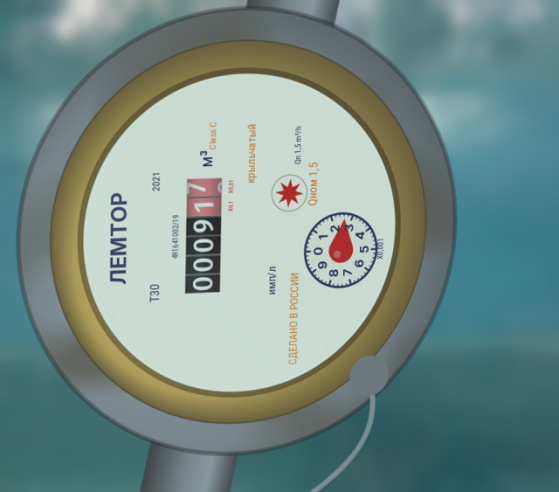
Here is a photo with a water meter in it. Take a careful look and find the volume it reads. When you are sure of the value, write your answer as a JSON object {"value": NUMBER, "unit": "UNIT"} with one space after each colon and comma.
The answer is {"value": 9.172, "unit": "m³"}
